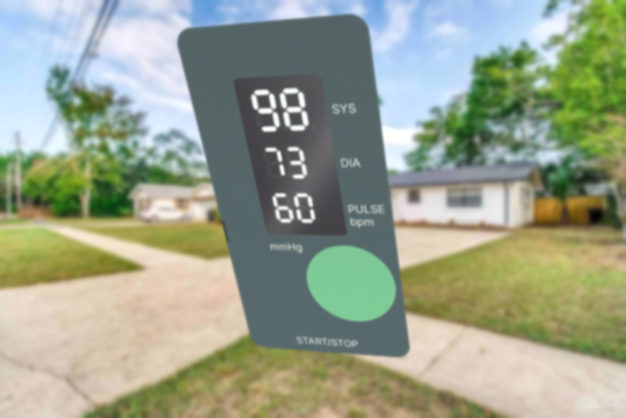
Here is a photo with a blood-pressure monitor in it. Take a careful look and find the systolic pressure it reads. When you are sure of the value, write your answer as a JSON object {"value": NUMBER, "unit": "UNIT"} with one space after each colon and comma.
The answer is {"value": 98, "unit": "mmHg"}
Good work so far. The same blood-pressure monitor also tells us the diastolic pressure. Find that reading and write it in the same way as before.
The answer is {"value": 73, "unit": "mmHg"}
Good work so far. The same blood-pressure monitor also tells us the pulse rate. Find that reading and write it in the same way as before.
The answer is {"value": 60, "unit": "bpm"}
